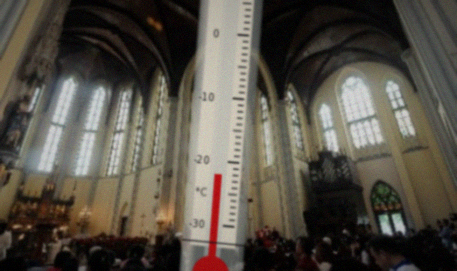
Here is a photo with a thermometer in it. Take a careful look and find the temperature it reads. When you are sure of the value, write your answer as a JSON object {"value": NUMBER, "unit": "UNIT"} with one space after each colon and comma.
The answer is {"value": -22, "unit": "°C"}
